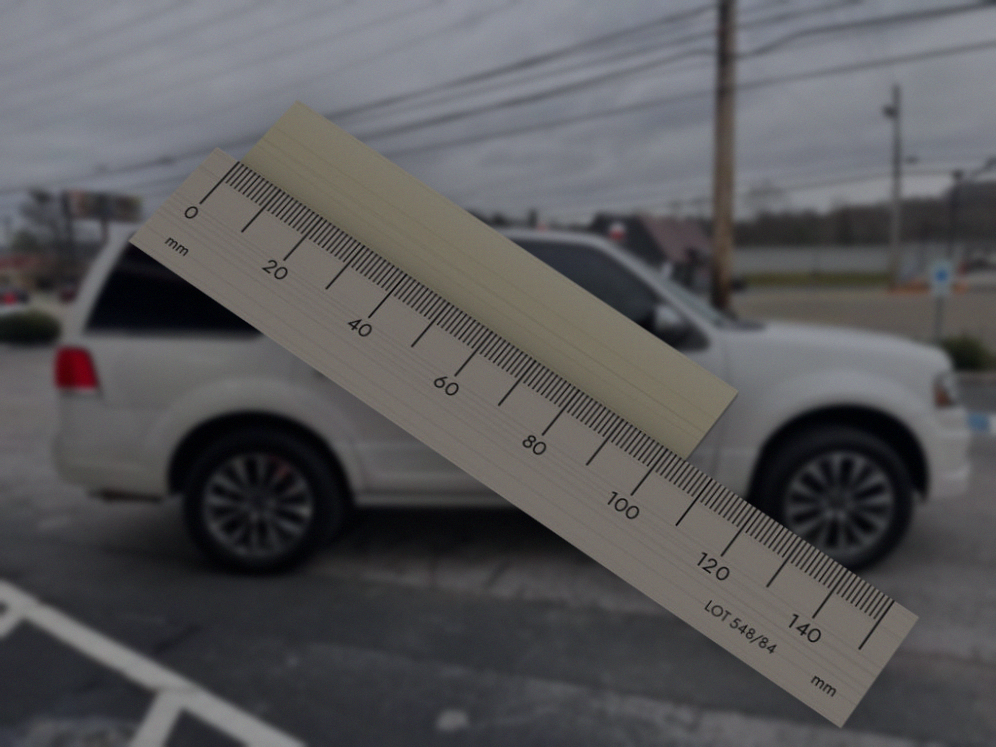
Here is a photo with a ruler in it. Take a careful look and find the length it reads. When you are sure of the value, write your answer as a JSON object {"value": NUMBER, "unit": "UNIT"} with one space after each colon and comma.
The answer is {"value": 104, "unit": "mm"}
